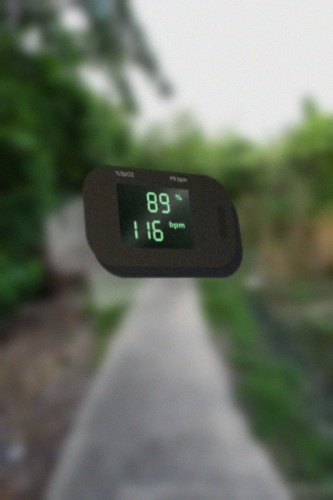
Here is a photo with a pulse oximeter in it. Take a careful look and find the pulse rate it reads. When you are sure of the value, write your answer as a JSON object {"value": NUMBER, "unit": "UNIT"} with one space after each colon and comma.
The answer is {"value": 116, "unit": "bpm"}
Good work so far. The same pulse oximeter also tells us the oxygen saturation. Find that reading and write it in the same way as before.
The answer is {"value": 89, "unit": "%"}
